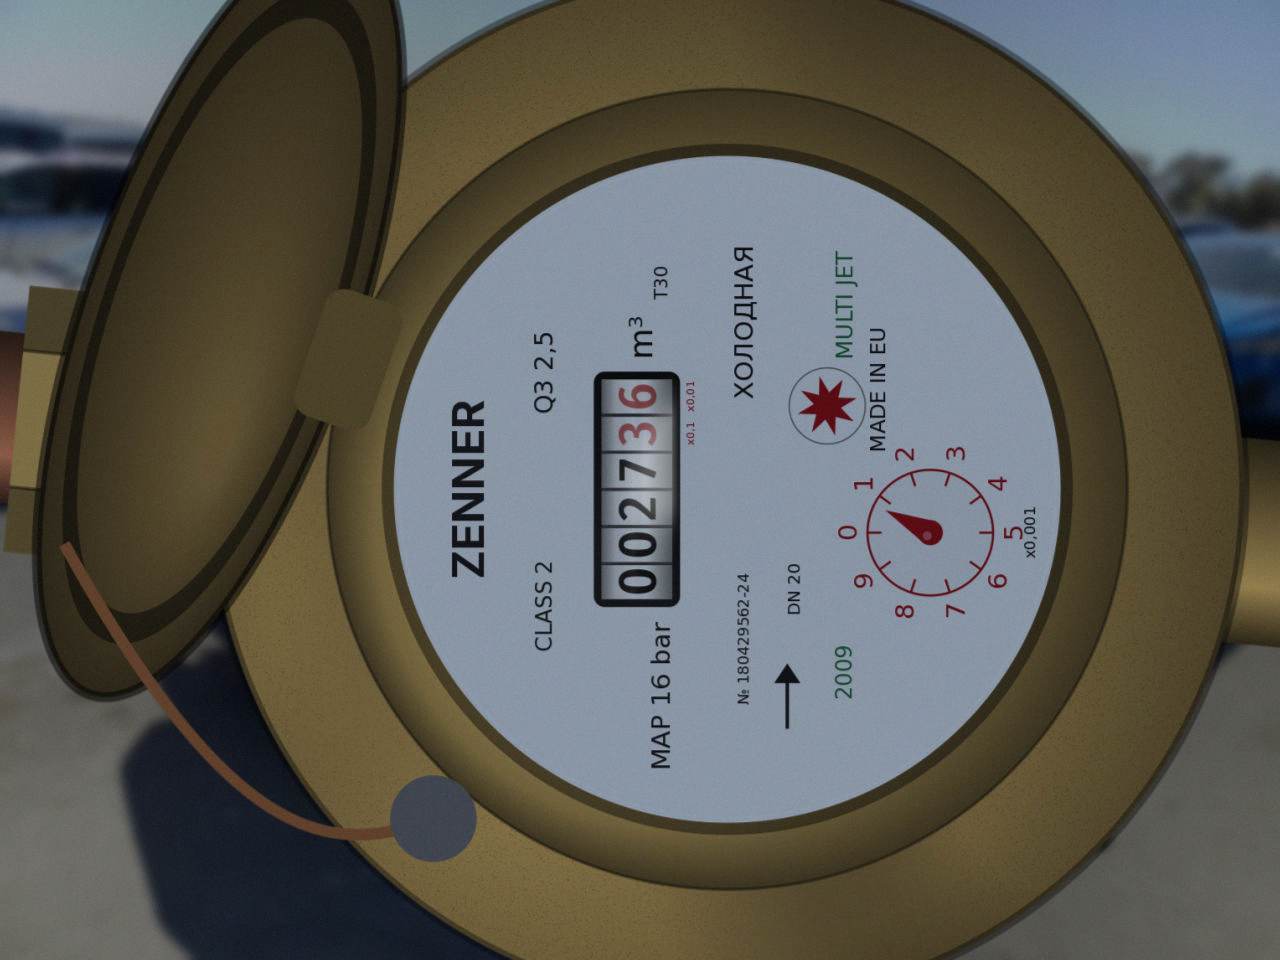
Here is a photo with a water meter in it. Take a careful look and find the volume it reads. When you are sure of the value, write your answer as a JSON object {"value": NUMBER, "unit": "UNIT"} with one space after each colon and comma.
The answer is {"value": 27.360, "unit": "m³"}
